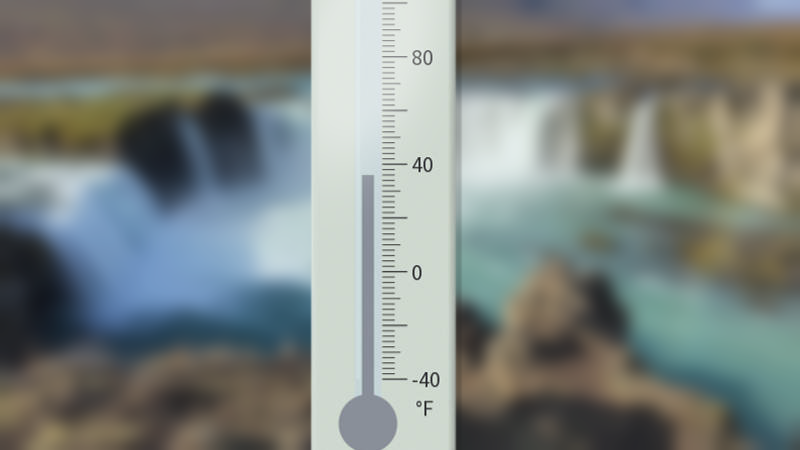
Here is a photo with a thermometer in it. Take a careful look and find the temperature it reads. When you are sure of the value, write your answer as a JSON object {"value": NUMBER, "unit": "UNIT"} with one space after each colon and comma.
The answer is {"value": 36, "unit": "°F"}
